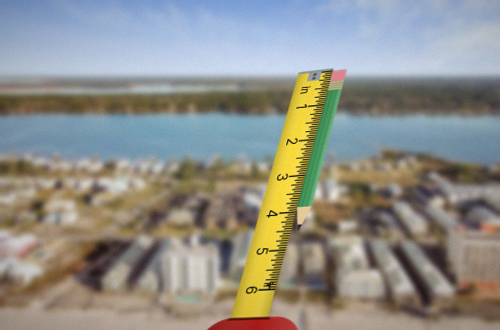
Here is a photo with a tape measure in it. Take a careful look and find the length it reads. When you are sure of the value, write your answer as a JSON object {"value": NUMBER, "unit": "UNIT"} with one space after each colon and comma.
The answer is {"value": 4.5, "unit": "in"}
